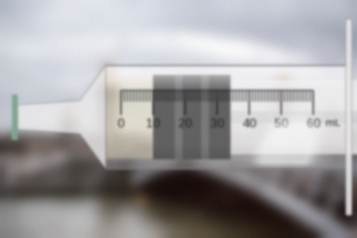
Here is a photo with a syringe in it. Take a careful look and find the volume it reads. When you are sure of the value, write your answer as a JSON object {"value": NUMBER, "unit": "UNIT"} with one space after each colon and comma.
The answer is {"value": 10, "unit": "mL"}
